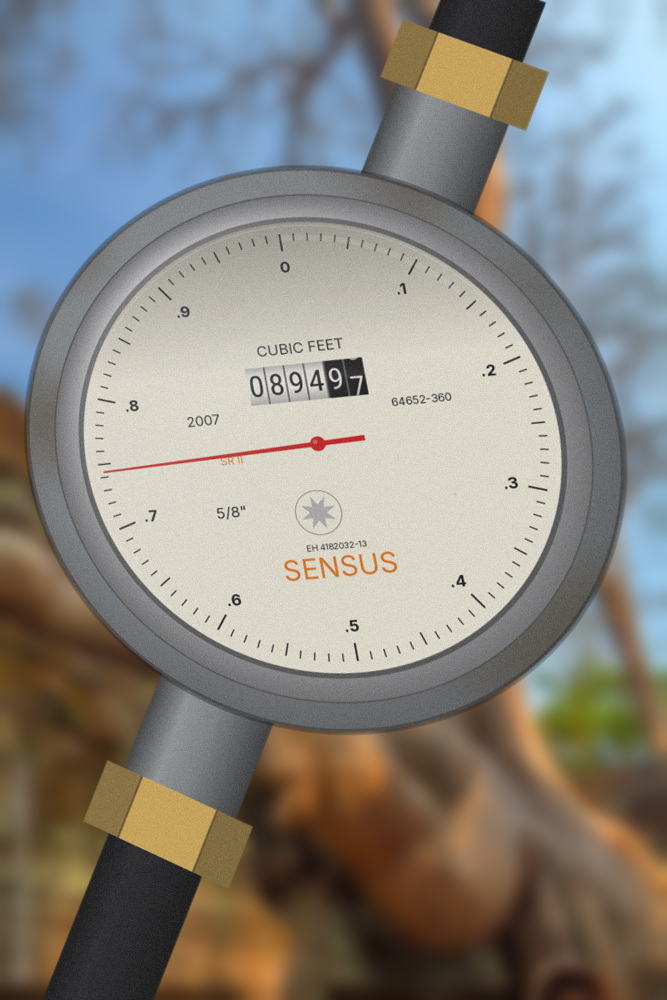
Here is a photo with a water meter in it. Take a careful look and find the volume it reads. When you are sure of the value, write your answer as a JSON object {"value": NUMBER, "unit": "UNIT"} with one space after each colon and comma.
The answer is {"value": 89496.74, "unit": "ft³"}
